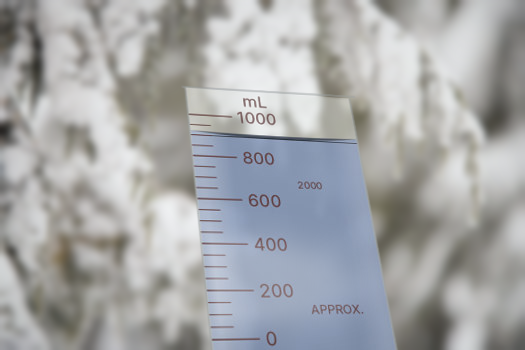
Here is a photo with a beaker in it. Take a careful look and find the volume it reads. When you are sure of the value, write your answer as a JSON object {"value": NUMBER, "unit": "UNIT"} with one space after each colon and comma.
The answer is {"value": 900, "unit": "mL"}
